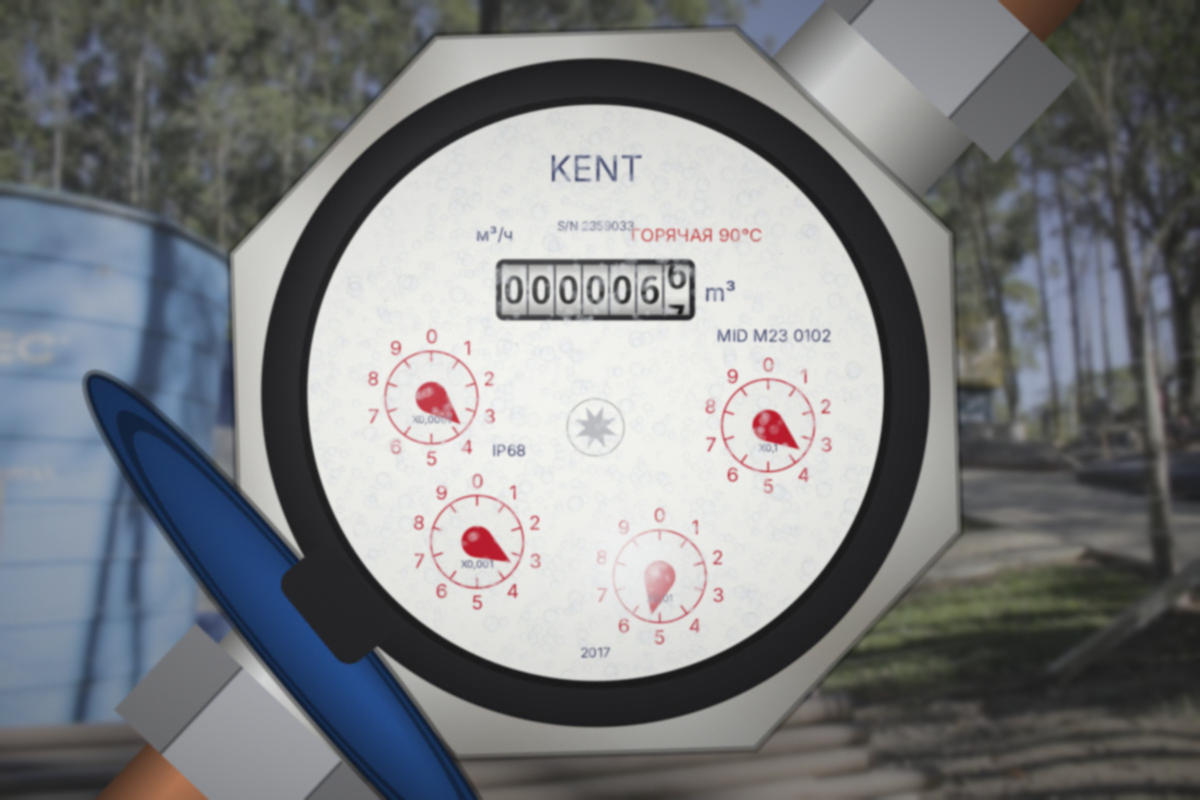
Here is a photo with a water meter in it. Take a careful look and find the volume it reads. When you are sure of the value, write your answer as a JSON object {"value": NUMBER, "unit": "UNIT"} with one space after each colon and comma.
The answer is {"value": 66.3533, "unit": "m³"}
